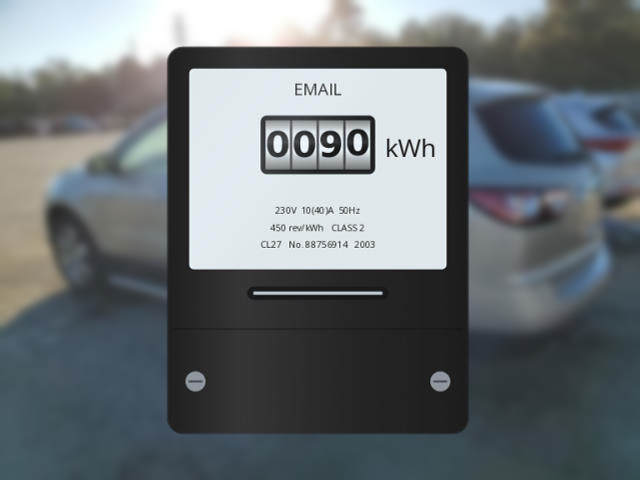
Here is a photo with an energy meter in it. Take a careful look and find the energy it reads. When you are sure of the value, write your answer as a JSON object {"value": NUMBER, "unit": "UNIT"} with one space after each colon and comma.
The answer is {"value": 90, "unit": "kWh"}
